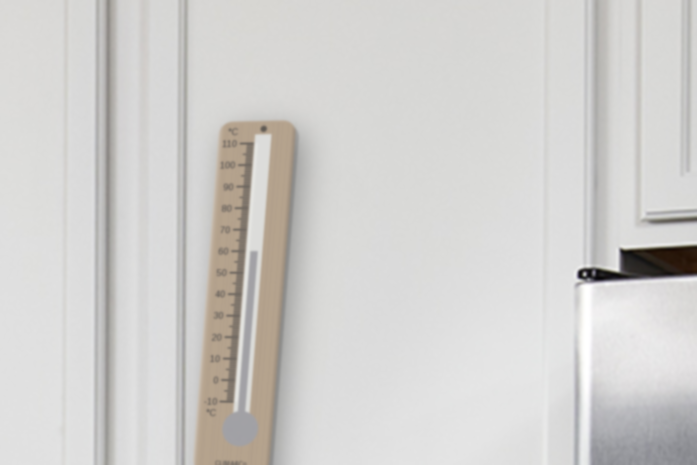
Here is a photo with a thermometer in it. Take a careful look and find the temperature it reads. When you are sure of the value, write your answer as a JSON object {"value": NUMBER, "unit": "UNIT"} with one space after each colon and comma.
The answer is {"value": 60, "unit": "°C"}
